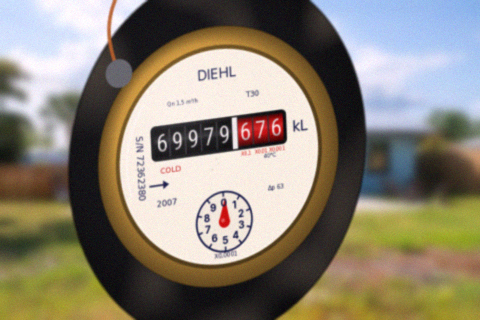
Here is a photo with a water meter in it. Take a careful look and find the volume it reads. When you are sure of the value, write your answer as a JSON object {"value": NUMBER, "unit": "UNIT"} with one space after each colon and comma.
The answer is {"value": 69979.6760, "unit": "kL"}
